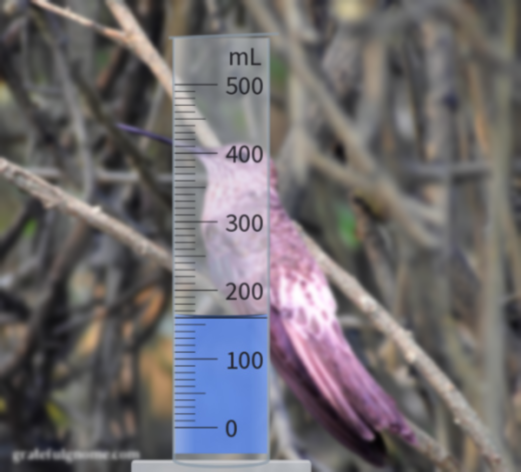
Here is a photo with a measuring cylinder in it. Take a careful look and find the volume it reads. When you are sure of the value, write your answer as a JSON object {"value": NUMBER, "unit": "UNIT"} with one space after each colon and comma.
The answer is {"value": 160, "unit": "mL"}
